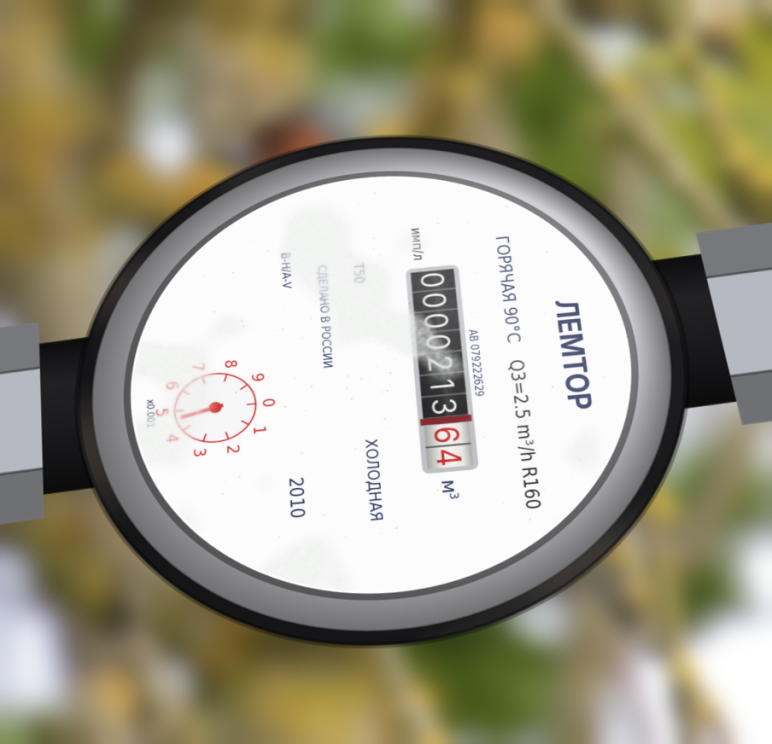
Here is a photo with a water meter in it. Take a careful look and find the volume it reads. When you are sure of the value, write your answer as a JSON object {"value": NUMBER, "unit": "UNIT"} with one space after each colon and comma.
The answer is {"value": 213.644, "unit": "m³"}
